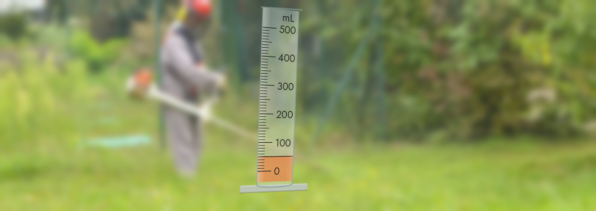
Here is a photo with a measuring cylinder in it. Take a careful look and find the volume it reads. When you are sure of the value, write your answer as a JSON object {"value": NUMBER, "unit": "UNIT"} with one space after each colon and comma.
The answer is {"value": 50, "unit": "mL"}
